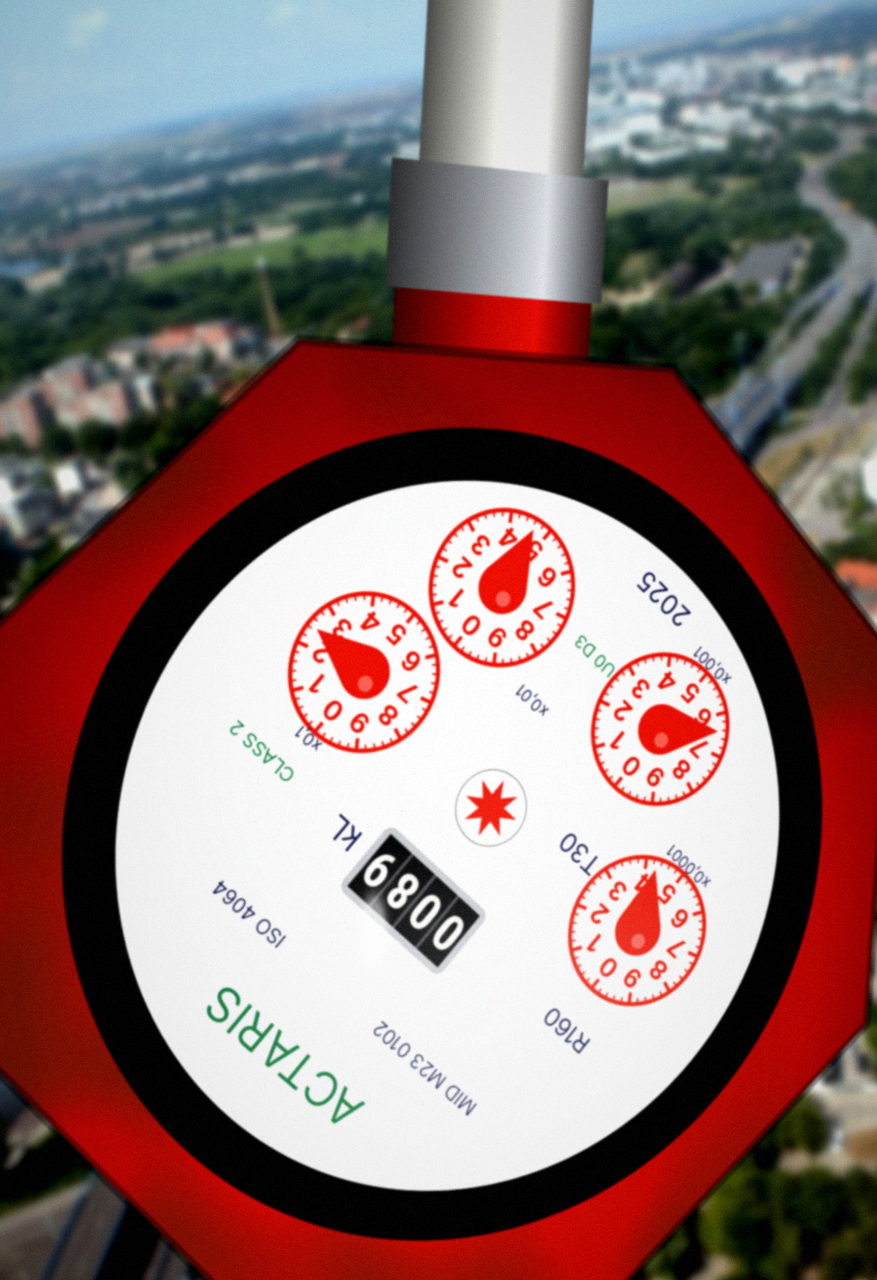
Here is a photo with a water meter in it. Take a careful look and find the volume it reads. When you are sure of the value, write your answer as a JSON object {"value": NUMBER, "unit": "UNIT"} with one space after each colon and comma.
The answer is {"value": 89.2464, "unit": "kL"}
